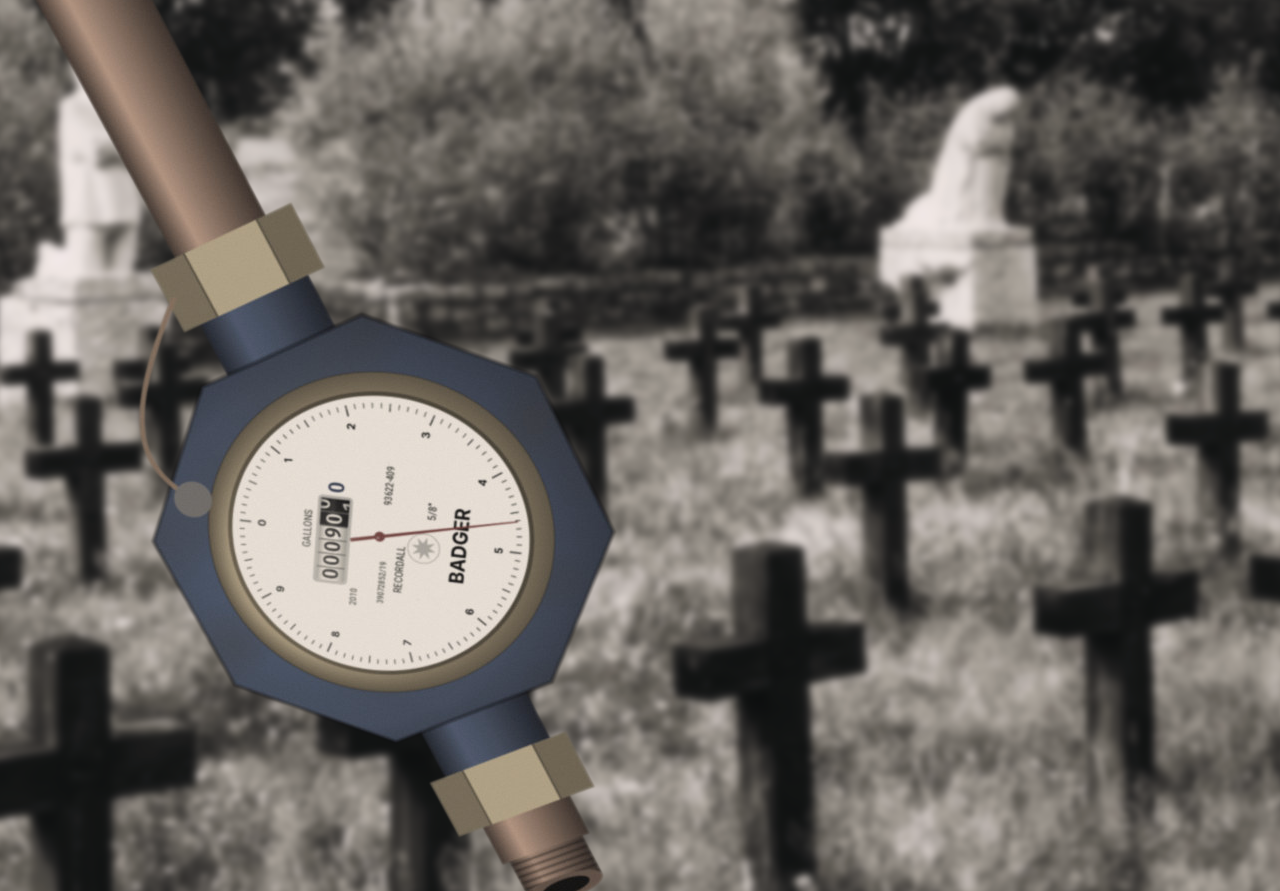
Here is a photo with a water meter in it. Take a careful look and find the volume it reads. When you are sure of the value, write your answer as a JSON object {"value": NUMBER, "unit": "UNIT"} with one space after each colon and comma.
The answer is {"value": 9004.6, "unit": "gal"}
